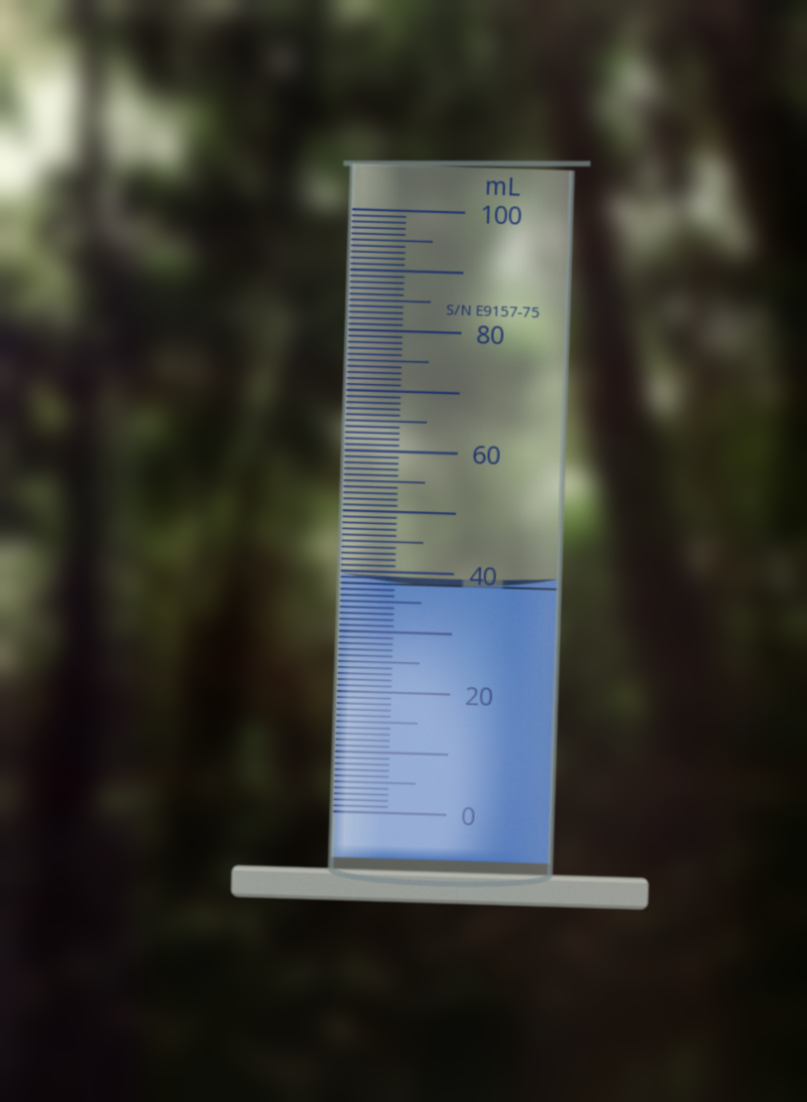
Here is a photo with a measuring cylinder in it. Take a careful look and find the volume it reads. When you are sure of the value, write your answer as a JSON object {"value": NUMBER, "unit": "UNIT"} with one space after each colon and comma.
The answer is {"value": 38, "unit": "mL"}
